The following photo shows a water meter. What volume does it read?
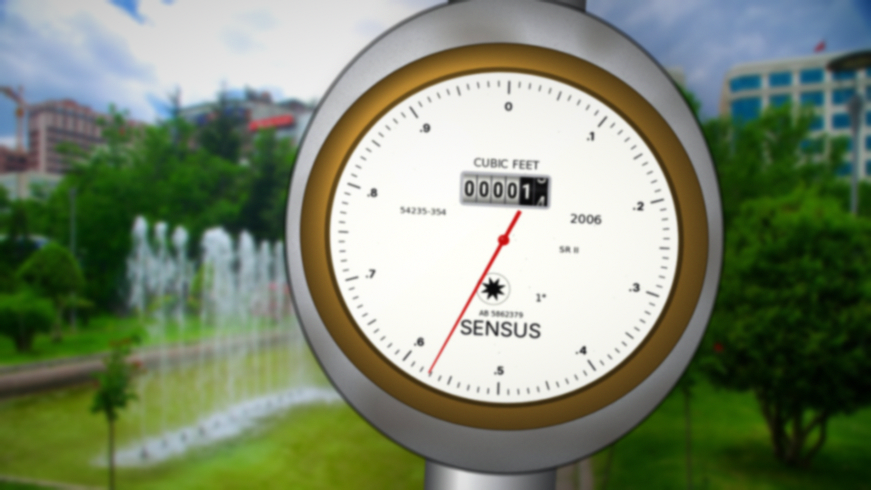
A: 13.57 ft³
